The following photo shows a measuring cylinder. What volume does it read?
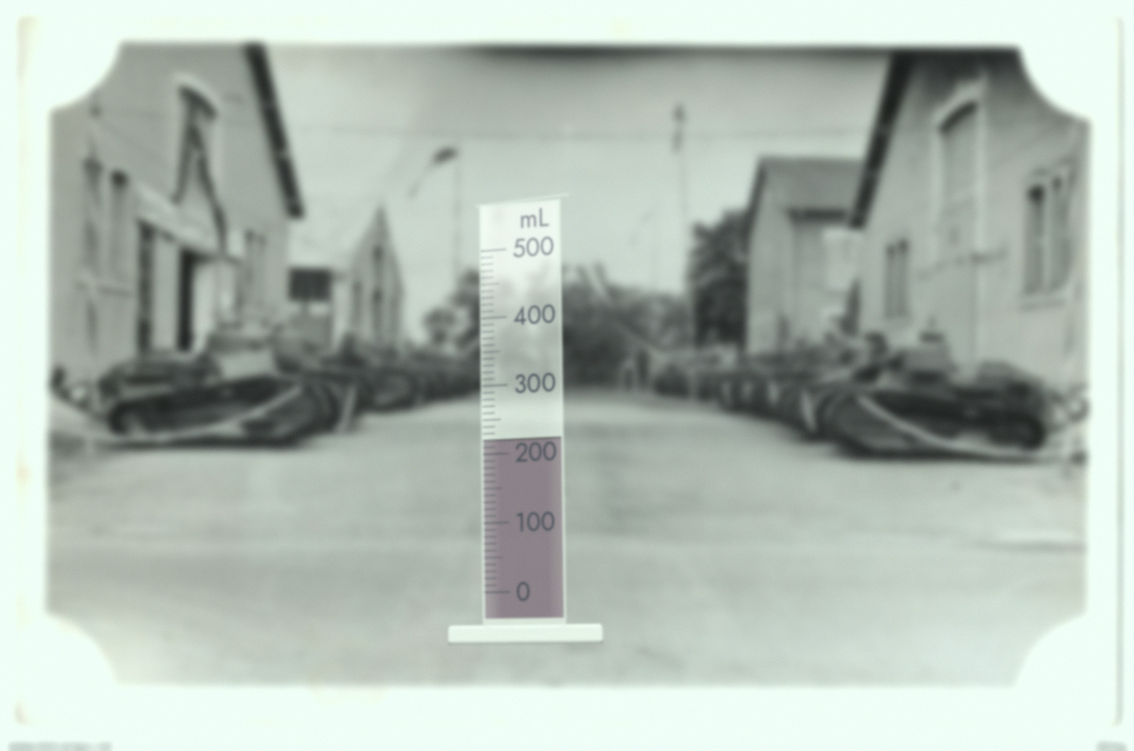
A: 220 mL
